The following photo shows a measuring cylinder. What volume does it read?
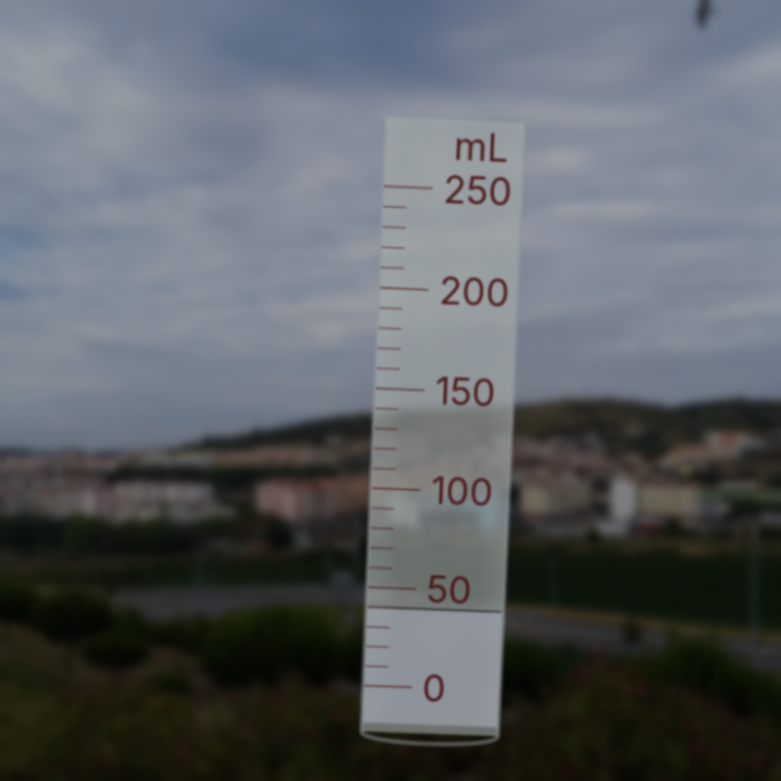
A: 40 mL
